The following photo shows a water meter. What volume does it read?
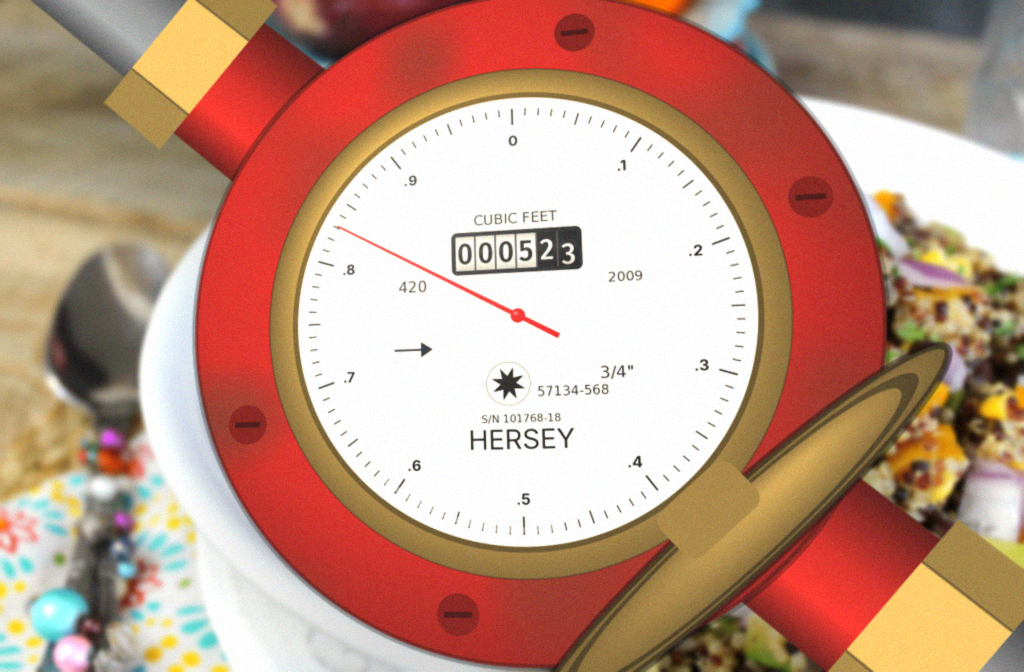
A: 522.83 ft³
